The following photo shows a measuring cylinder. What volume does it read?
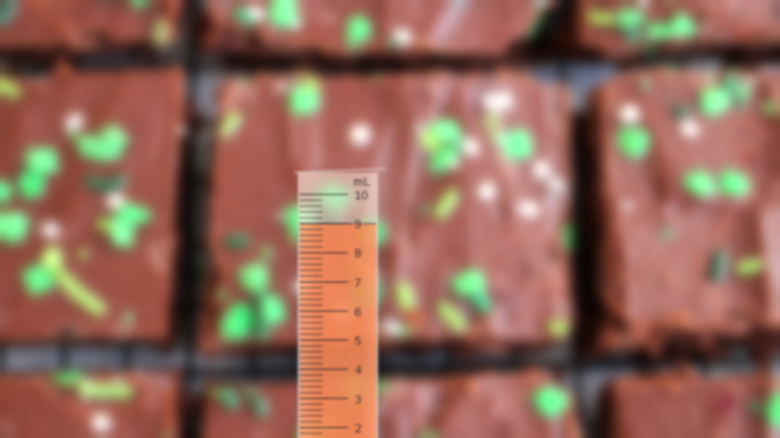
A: 9 mL
